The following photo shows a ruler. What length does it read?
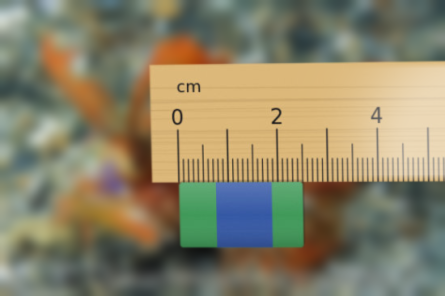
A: 2.5 cm
